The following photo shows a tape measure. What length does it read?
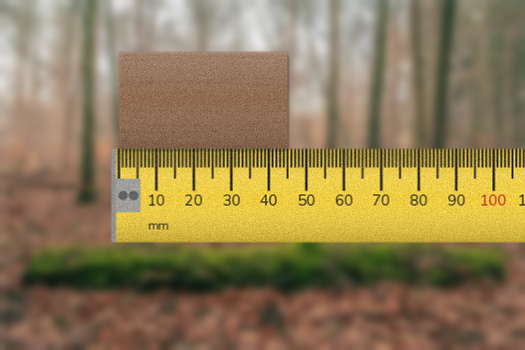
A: 45 mm
